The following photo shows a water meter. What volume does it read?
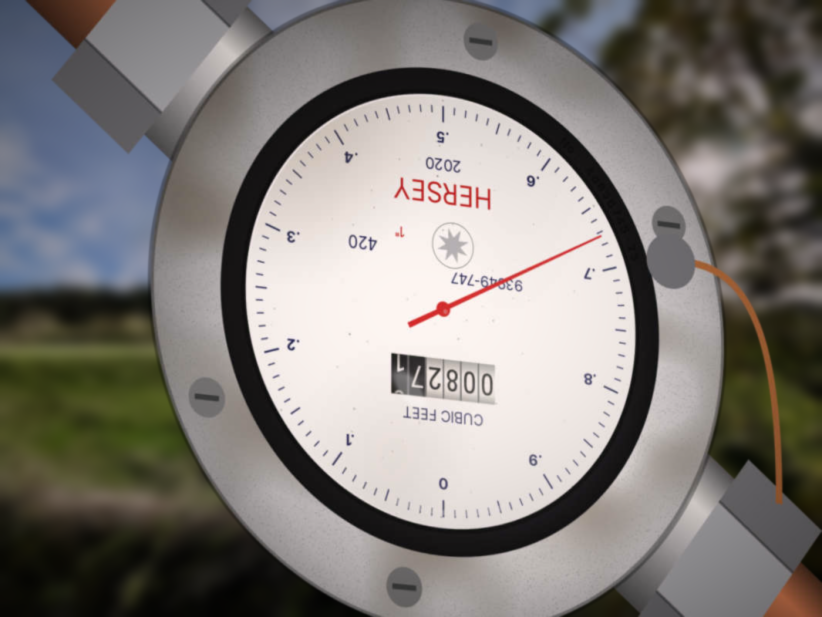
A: 8270.67 ft³
